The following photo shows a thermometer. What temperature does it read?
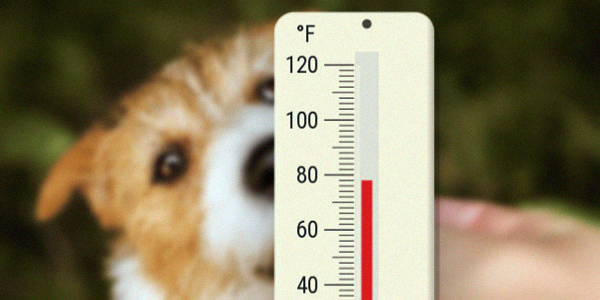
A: 78 °F
